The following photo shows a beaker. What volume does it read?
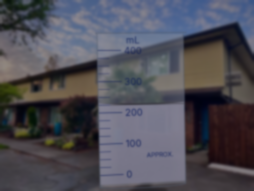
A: 225 mL
